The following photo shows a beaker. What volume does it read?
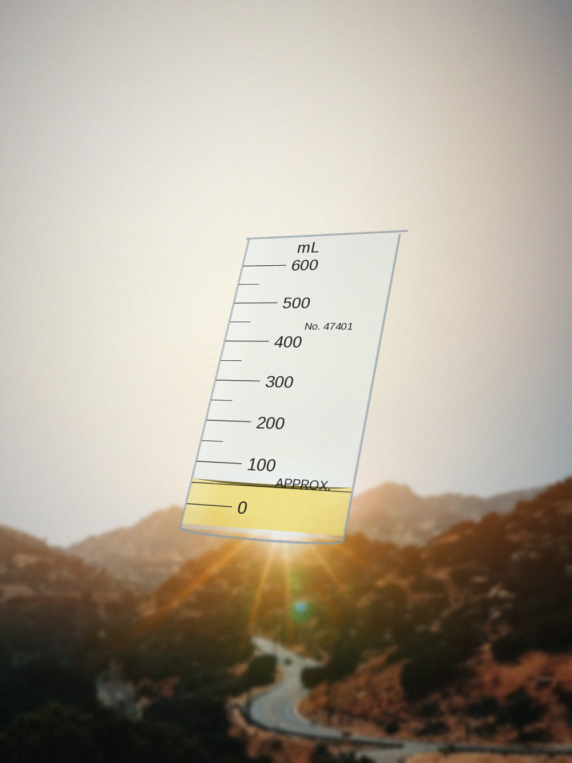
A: 50 mL
